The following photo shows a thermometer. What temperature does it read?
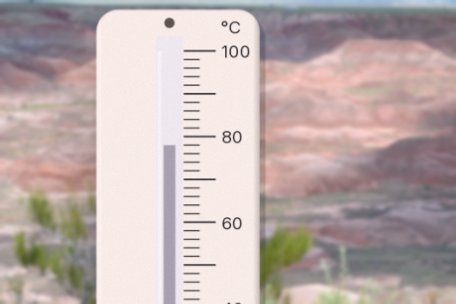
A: 78 °C
